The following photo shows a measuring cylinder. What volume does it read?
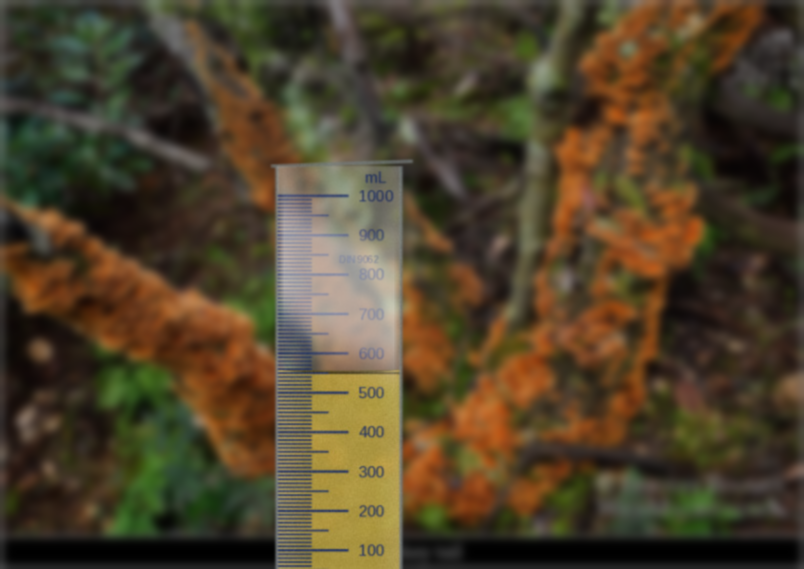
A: 550 mL
